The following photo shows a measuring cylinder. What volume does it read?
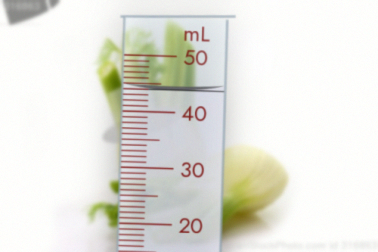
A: 44 mL
